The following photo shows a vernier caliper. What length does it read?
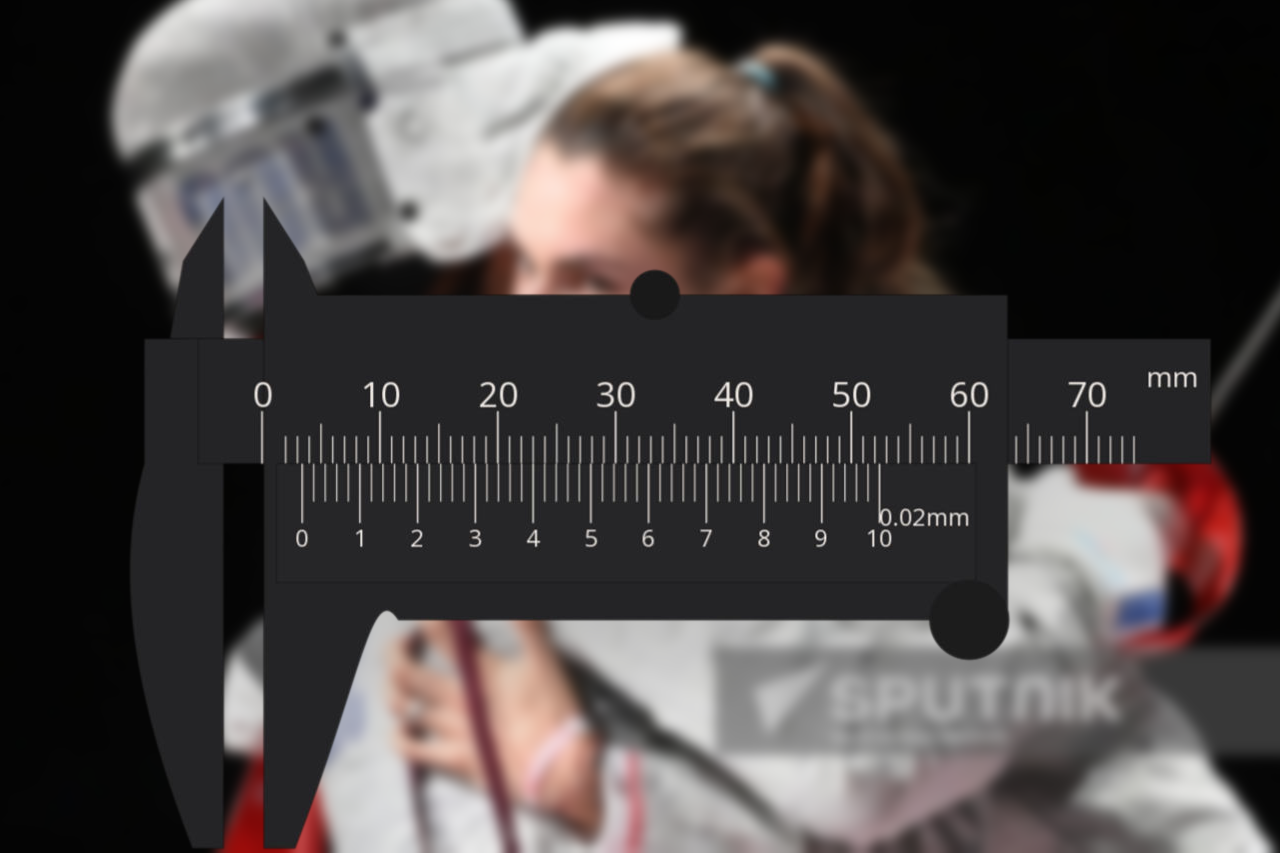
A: 3.4 mm
